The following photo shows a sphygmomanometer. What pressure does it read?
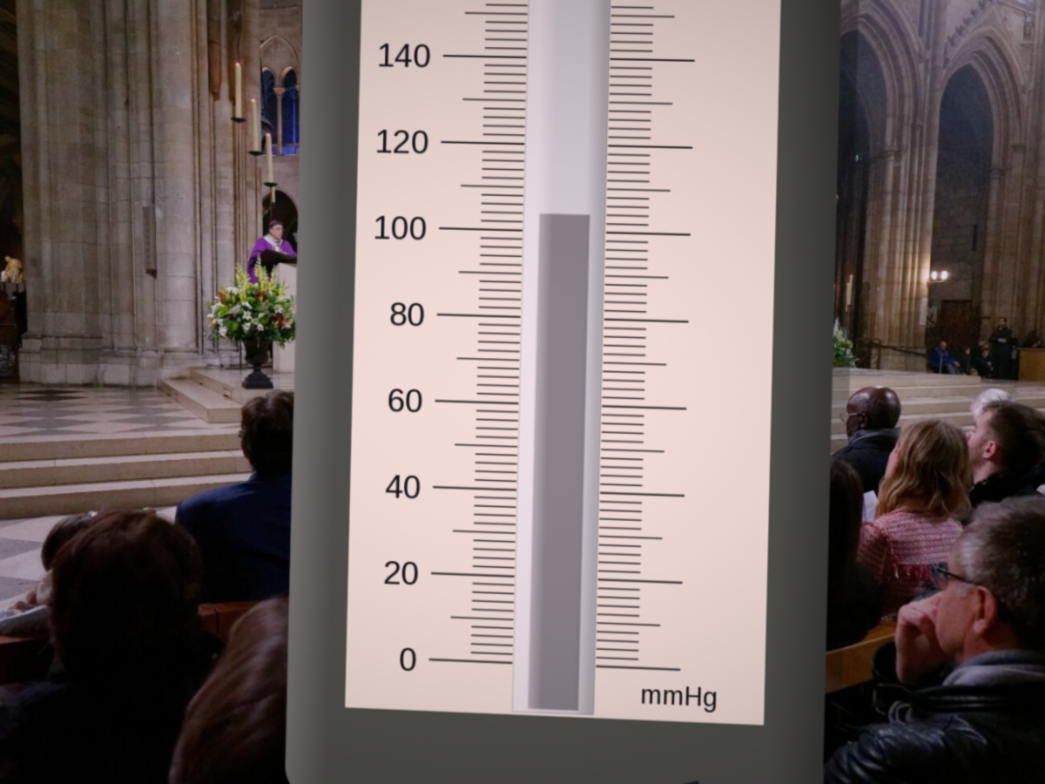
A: 104 mmHg
